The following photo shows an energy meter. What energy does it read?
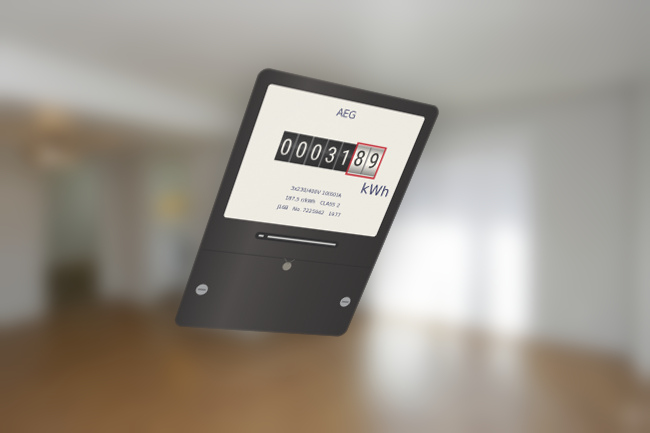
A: 31.89 kWh
